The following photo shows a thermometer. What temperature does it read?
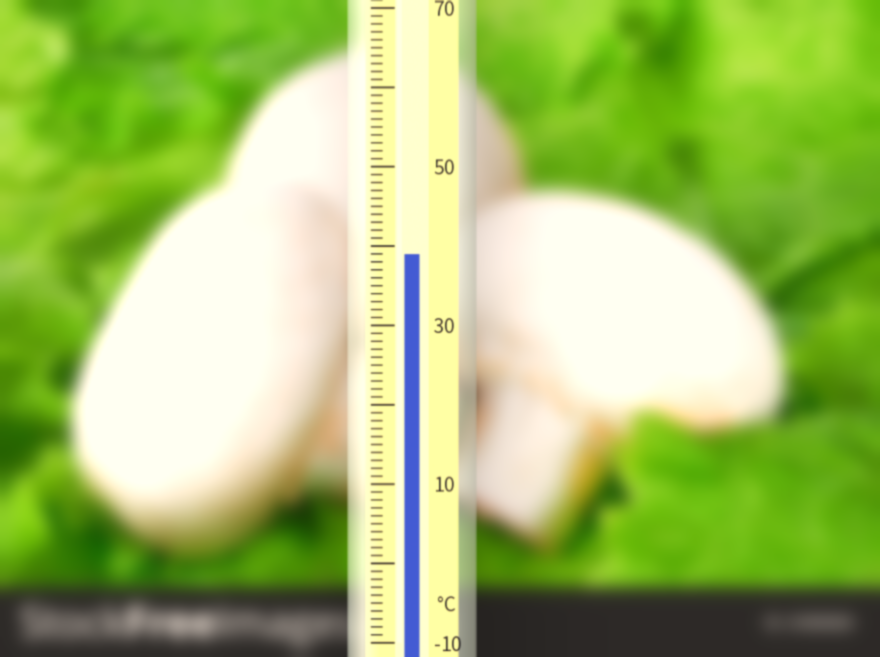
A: 39 °C
